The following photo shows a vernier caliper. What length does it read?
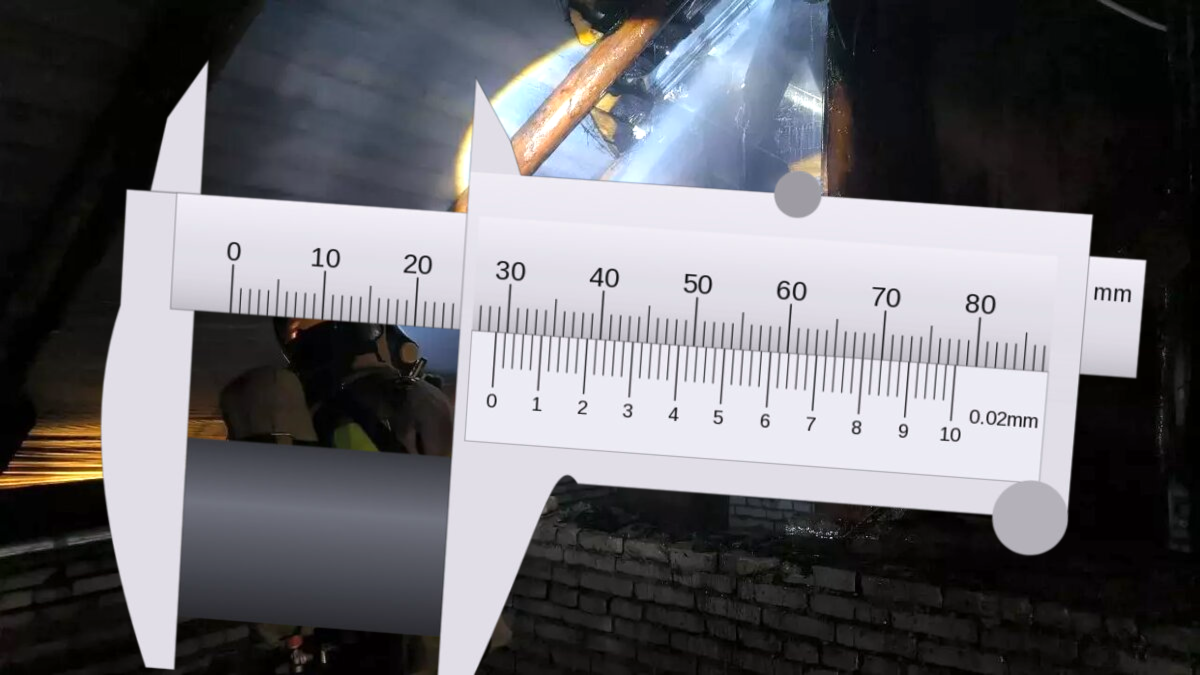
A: 28.8 mm
